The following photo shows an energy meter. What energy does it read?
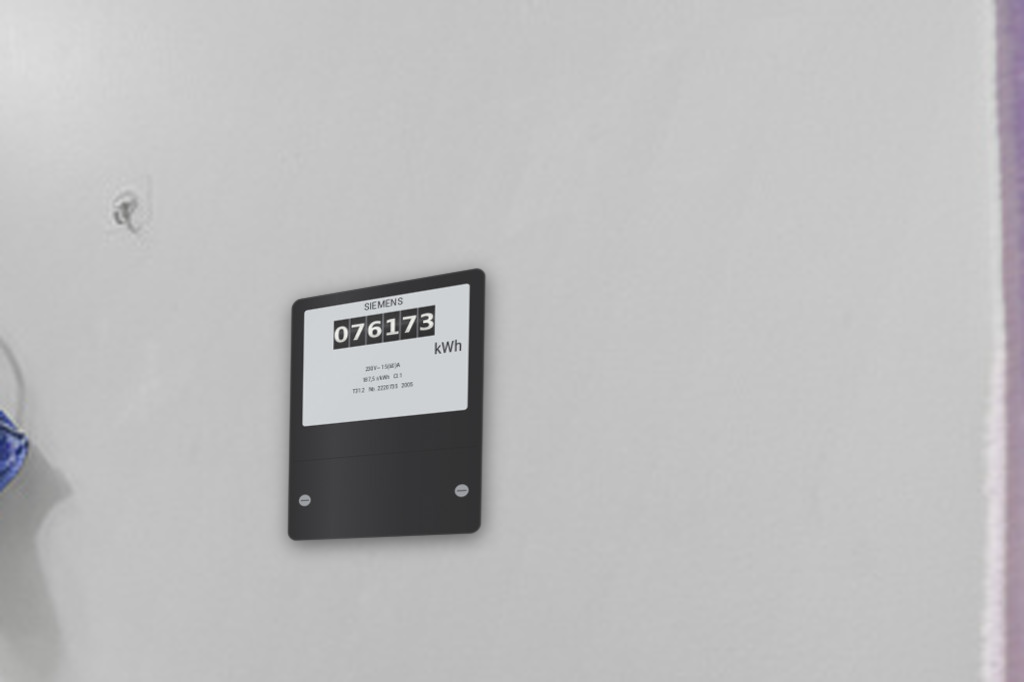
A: 76173 kWh
